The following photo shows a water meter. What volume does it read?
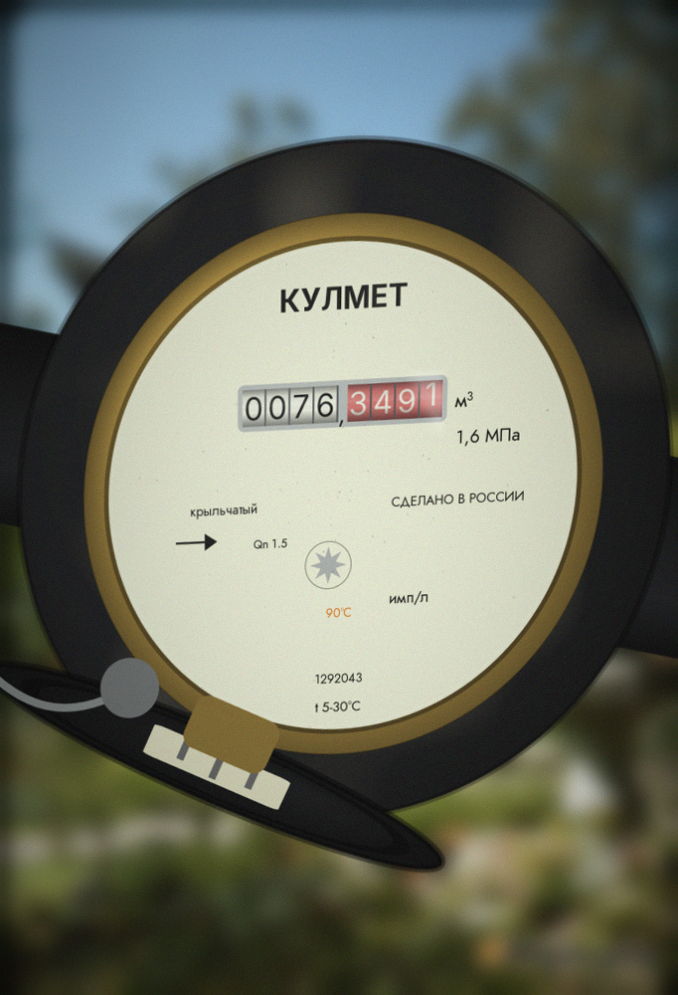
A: 76.3491 m³
